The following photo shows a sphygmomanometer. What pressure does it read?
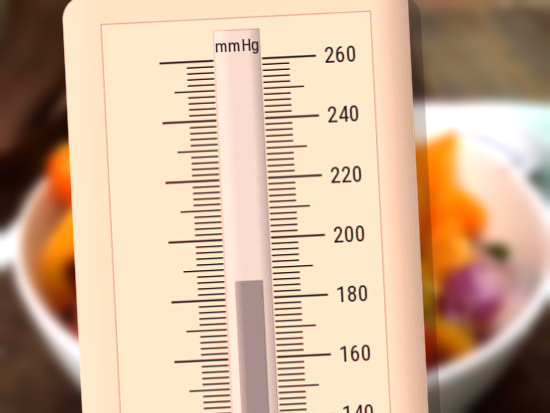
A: 186 mmHg
